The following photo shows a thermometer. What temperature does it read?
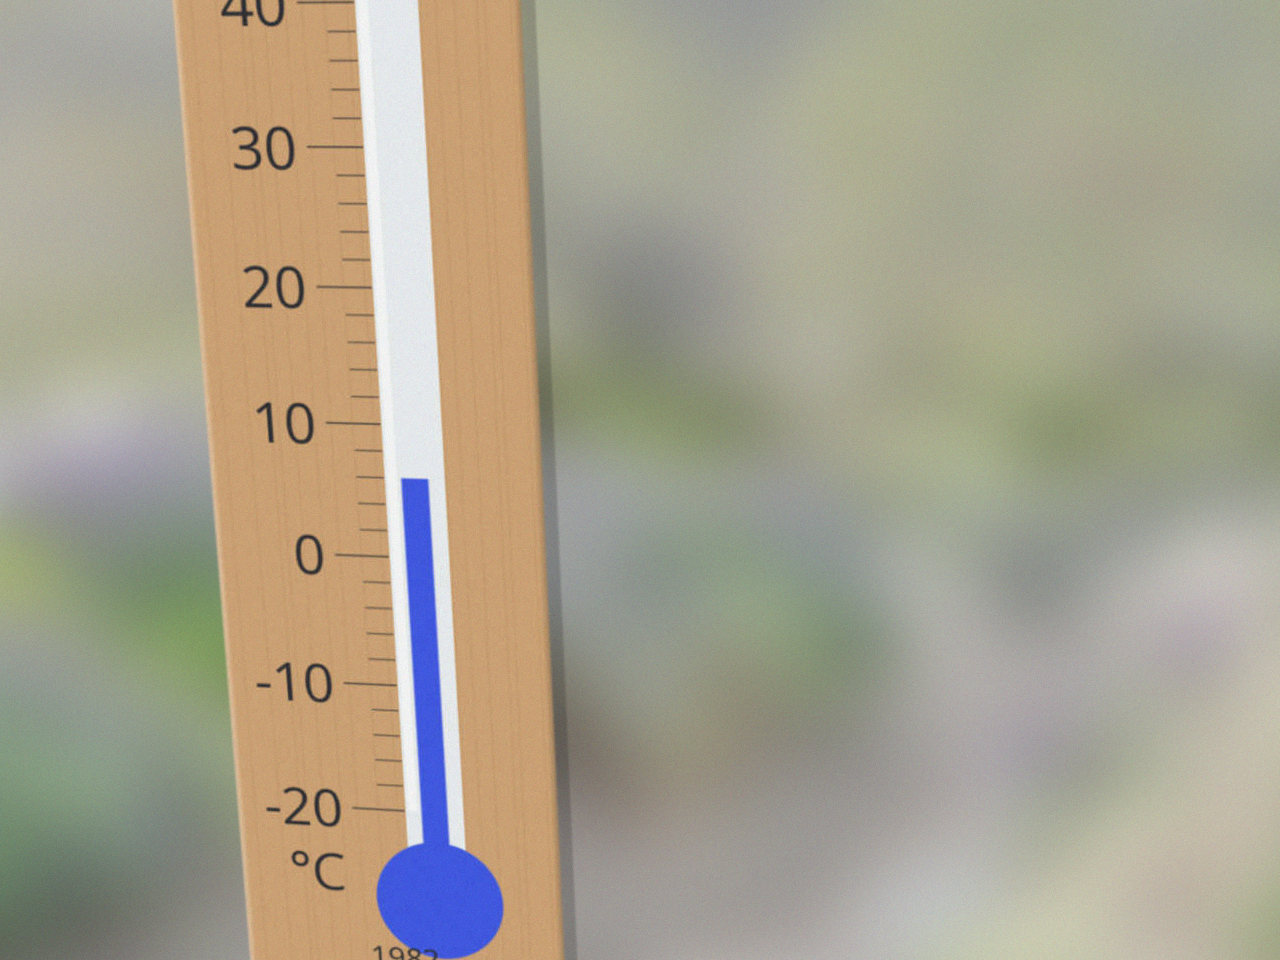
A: 6 °C
